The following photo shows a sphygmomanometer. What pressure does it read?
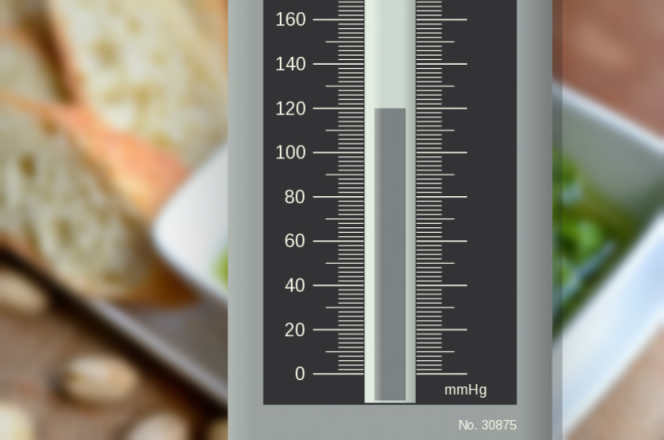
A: 120 mmHg
